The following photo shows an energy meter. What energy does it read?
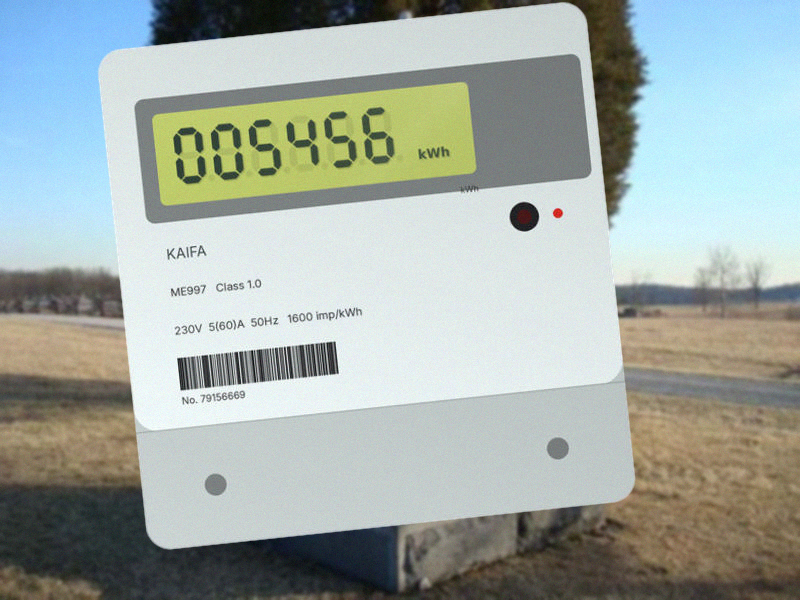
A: 5456 kWh
